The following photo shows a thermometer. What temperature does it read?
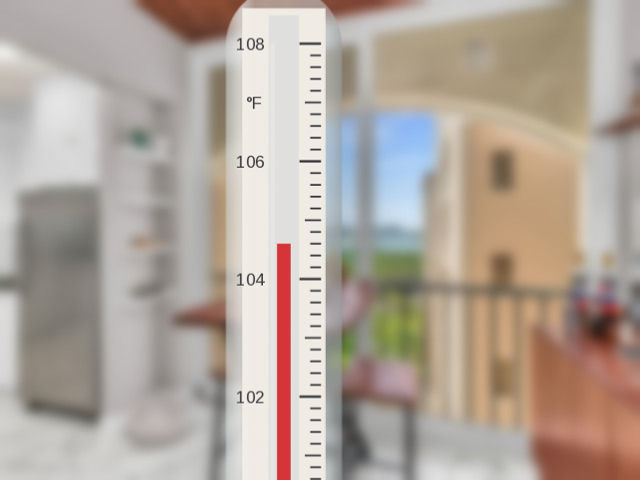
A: 104.6 °F
